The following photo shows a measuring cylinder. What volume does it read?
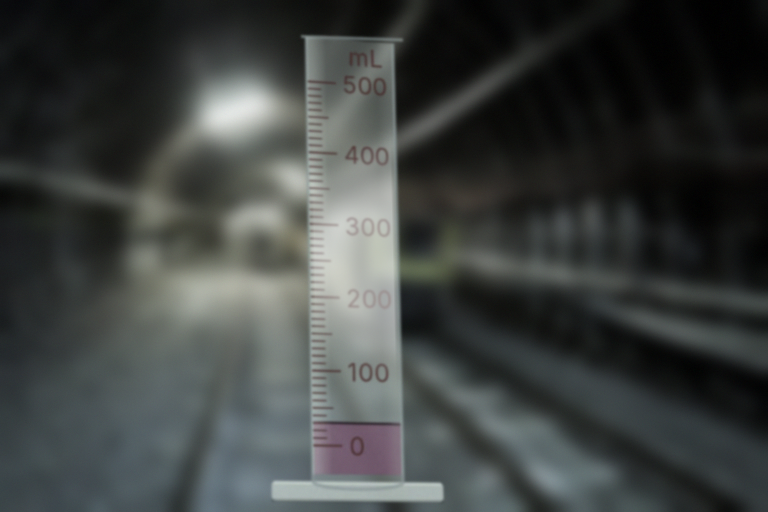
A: 30 mL
